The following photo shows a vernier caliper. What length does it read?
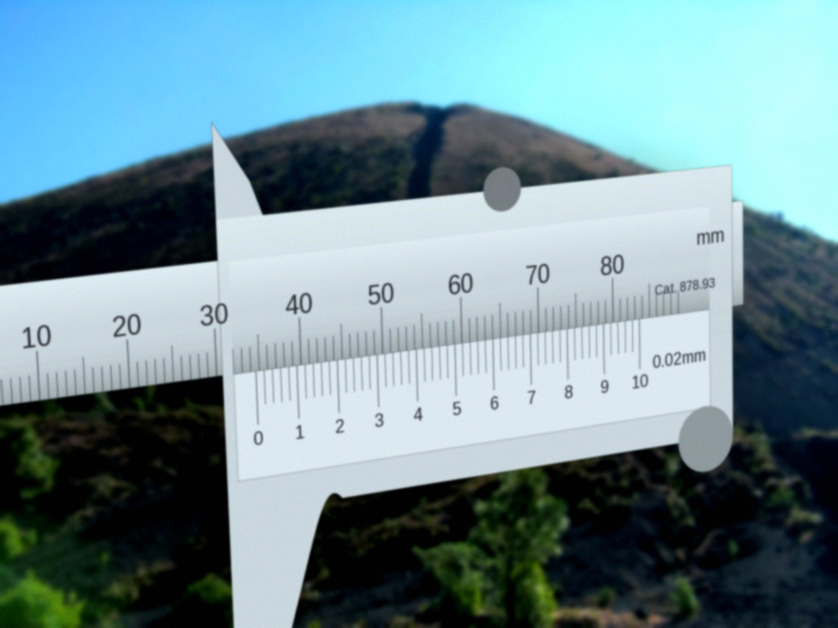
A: 34.6 mm
